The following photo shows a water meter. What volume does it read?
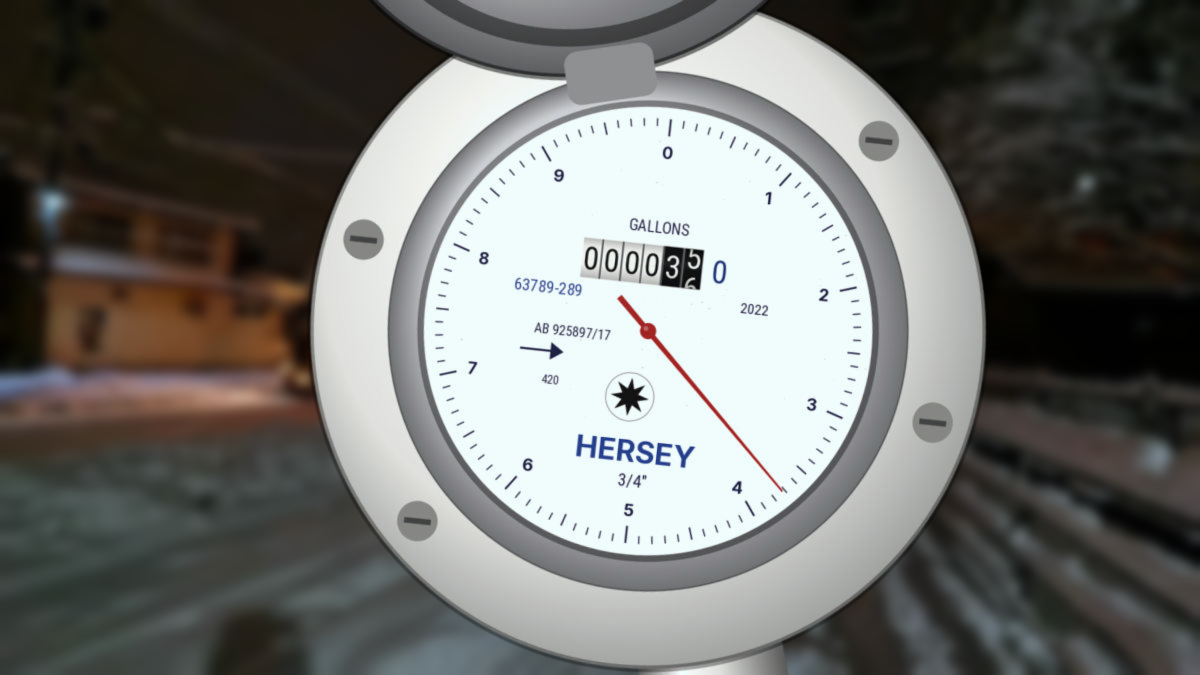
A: 353.7 gal
